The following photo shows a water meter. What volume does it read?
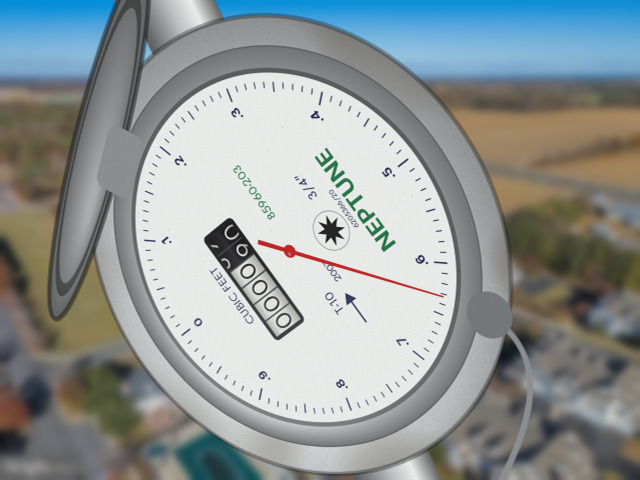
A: 89.63 ft³
